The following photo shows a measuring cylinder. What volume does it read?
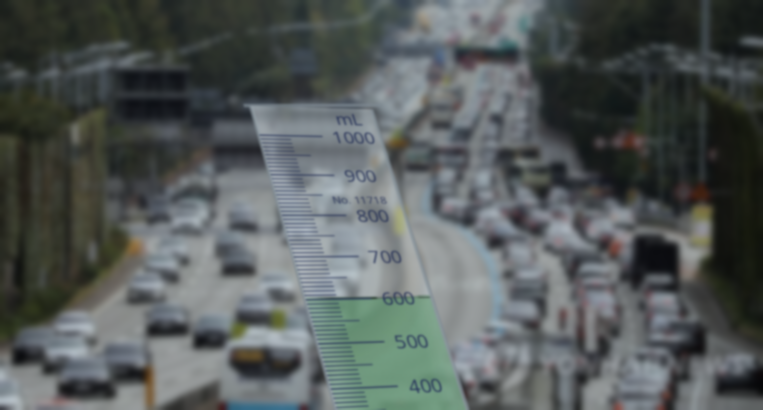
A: 600 mL
